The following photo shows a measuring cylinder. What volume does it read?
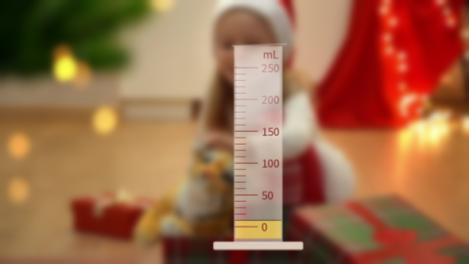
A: 10 mL
